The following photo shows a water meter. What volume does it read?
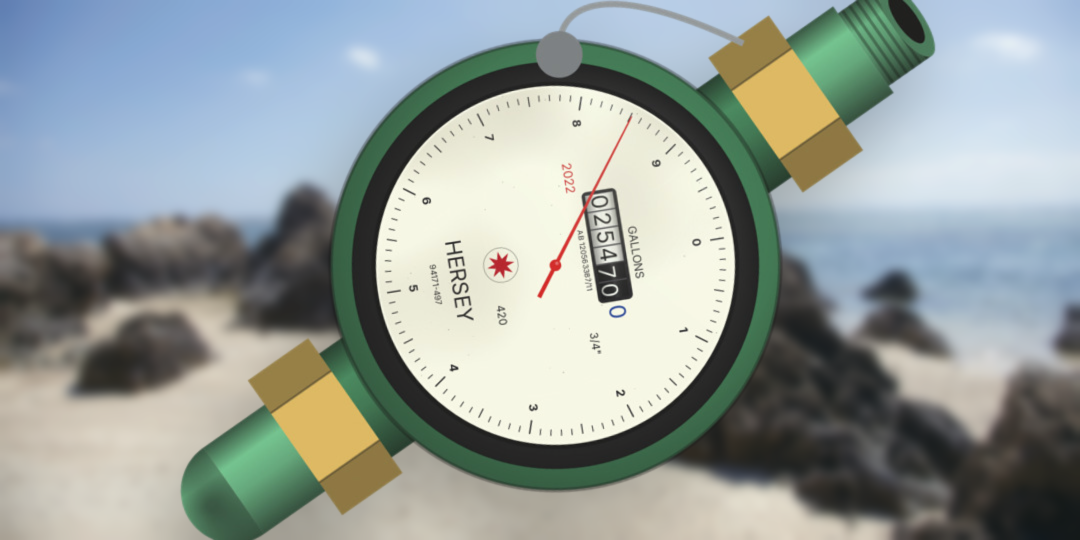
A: 254698.5 gal
